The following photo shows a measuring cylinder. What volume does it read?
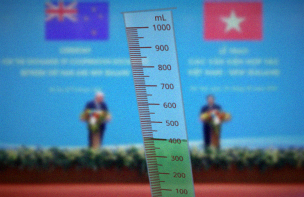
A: 400 mL
